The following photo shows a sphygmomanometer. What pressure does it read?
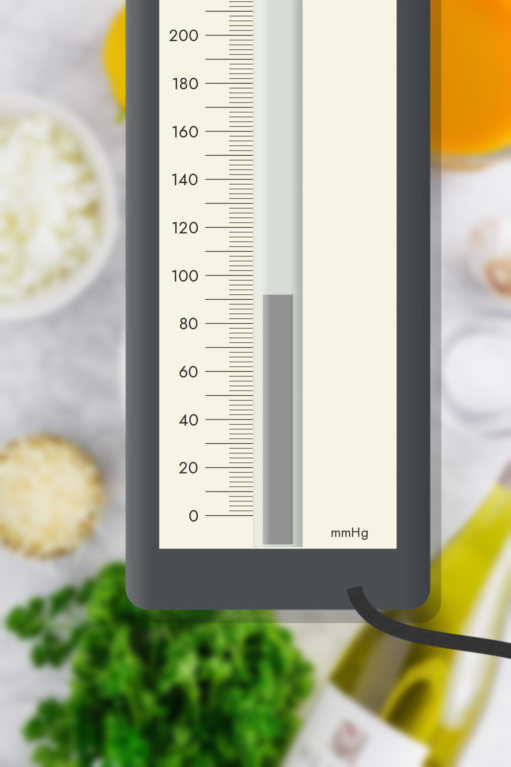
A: 92 mmHg
